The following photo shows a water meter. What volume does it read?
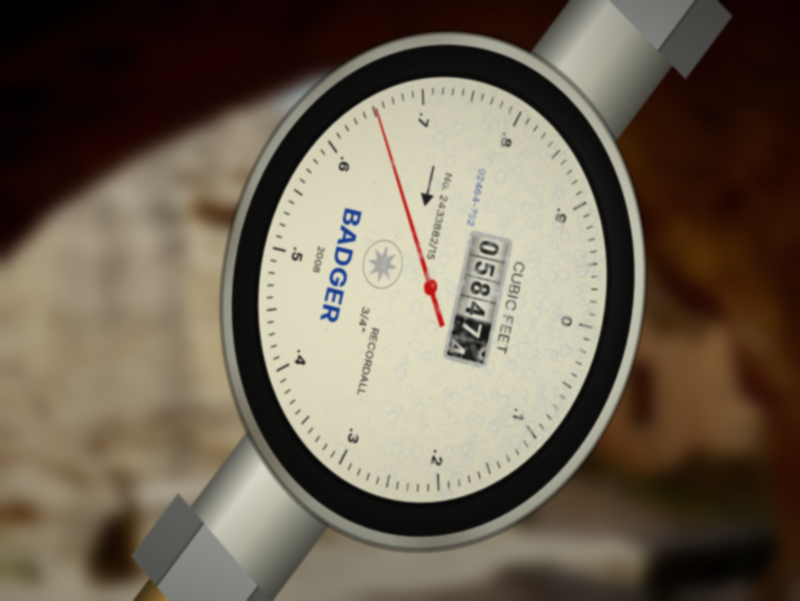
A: 58473.65 ft³
